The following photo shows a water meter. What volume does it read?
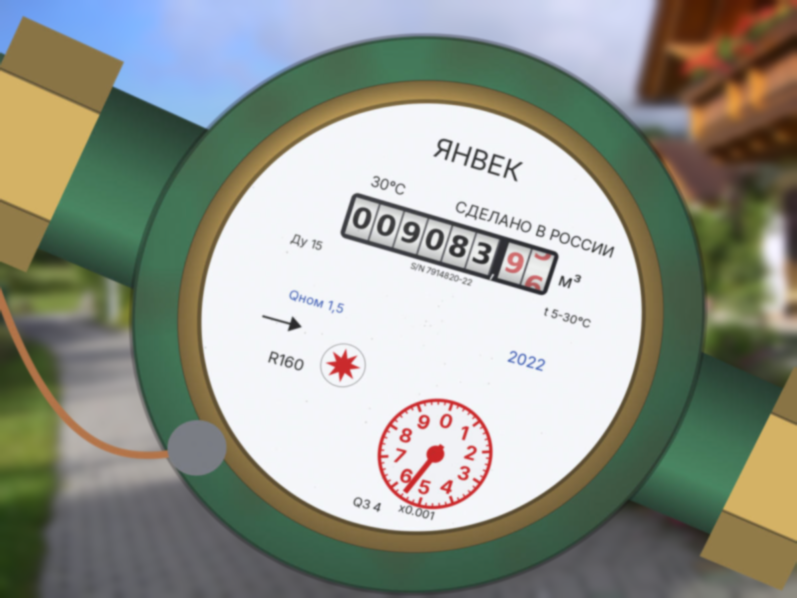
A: 9083.955 m³
